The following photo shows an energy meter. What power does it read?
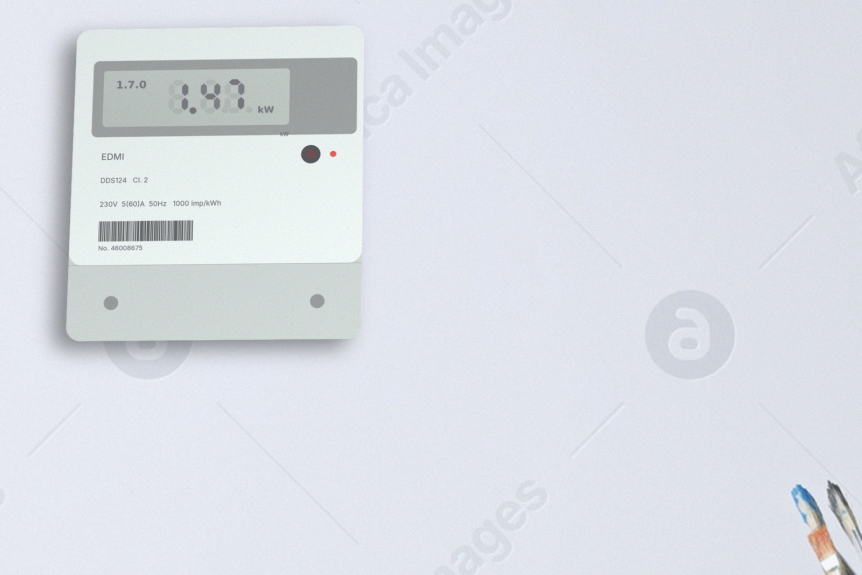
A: 1.47 kW
